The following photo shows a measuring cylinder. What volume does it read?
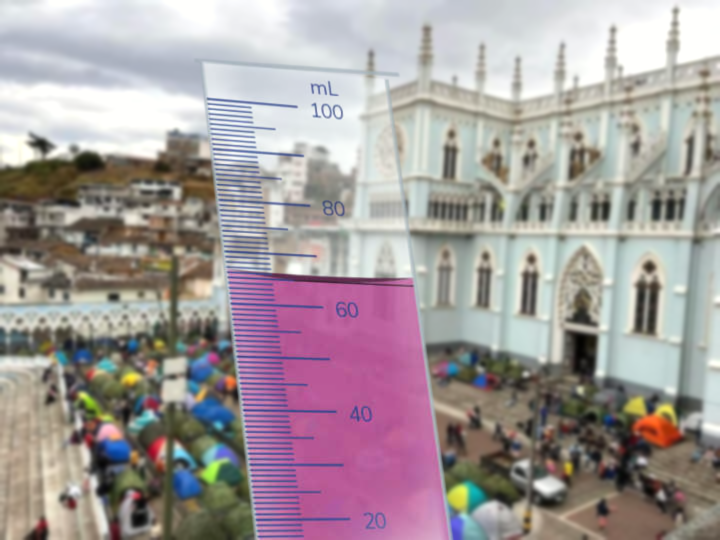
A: 65 mL
